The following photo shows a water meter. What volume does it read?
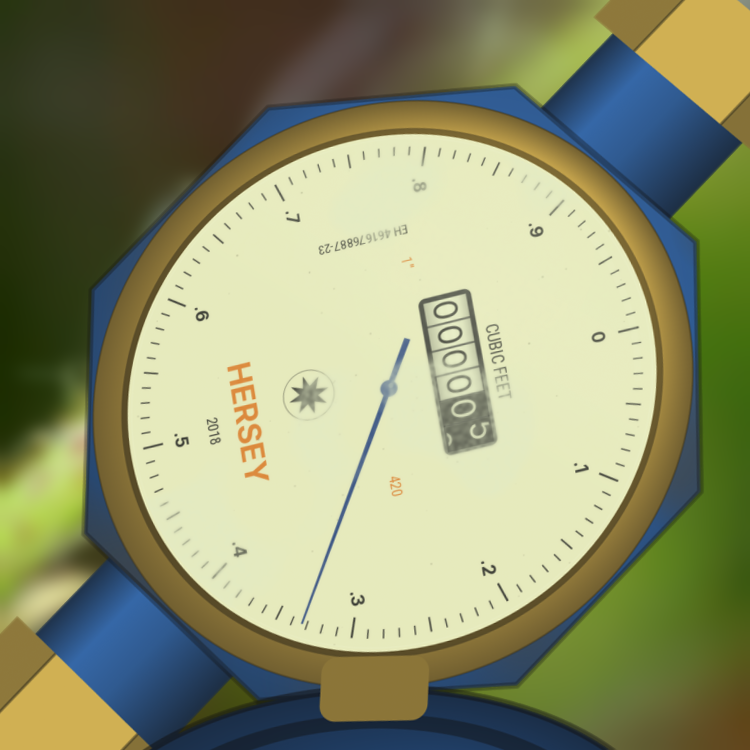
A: 5.33 ft³
